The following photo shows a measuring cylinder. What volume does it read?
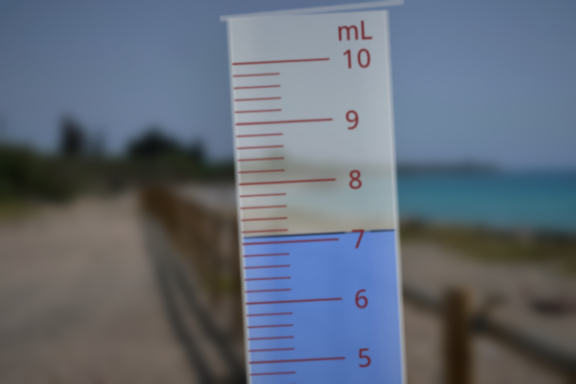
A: 7.1 mL
